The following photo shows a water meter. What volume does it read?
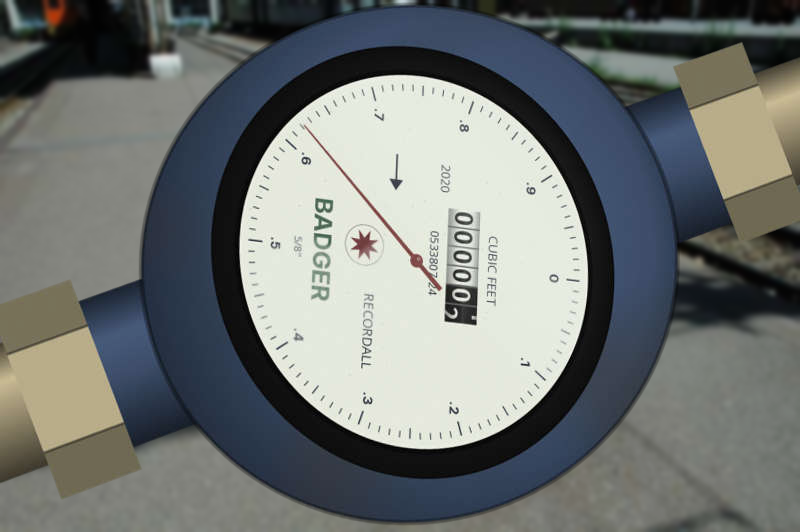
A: 1.62 ft³
